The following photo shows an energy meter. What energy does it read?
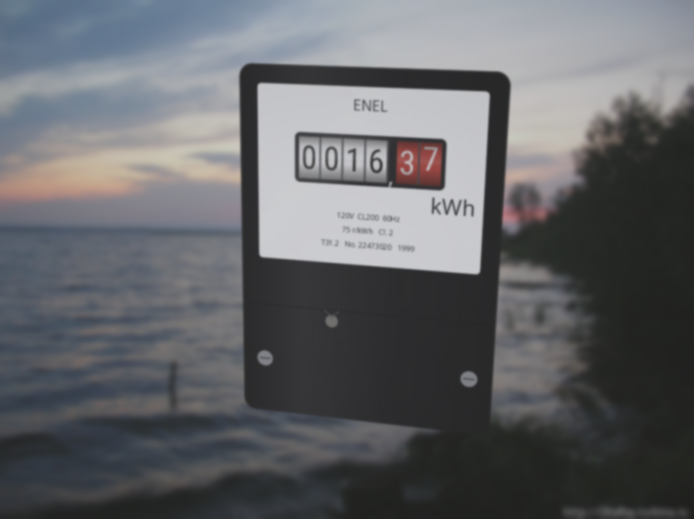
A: 16.37 kWh
